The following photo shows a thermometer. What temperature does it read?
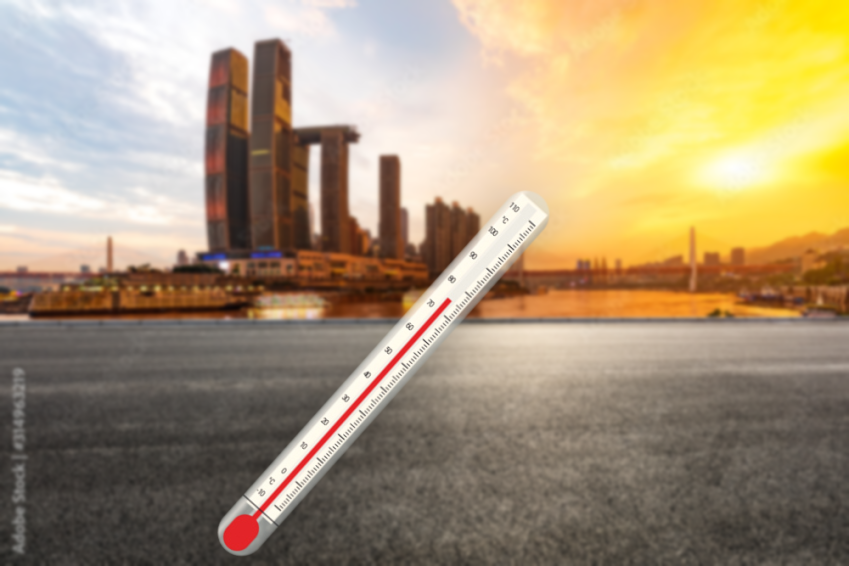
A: 75 °C
